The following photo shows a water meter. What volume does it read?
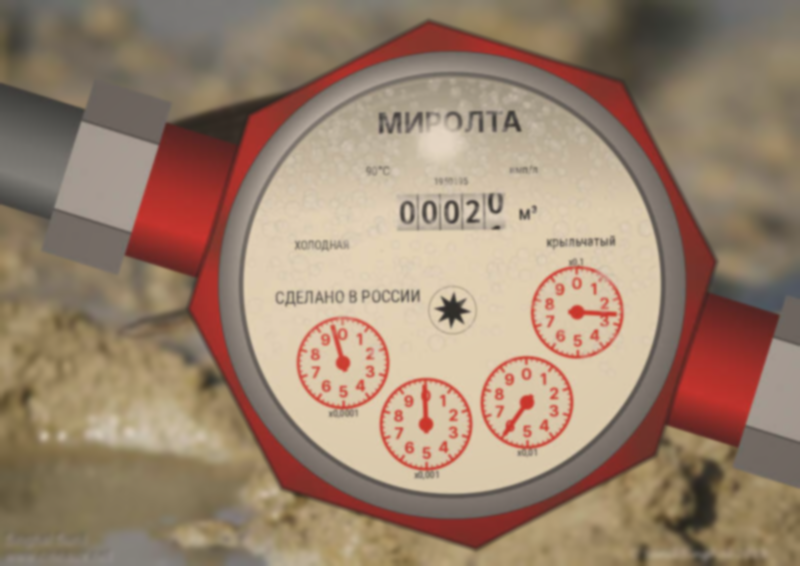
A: 20.2599 m³
